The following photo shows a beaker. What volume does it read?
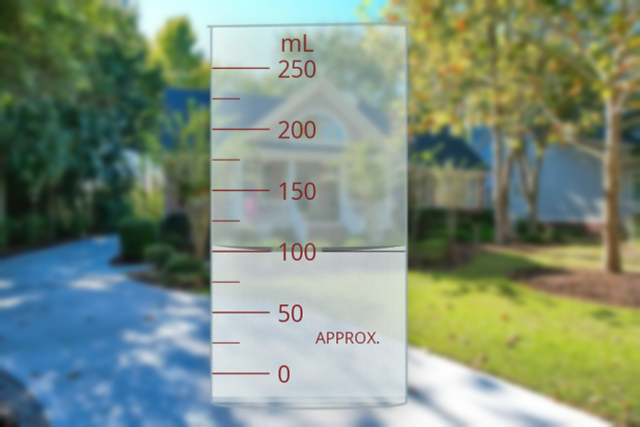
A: 100 mL
